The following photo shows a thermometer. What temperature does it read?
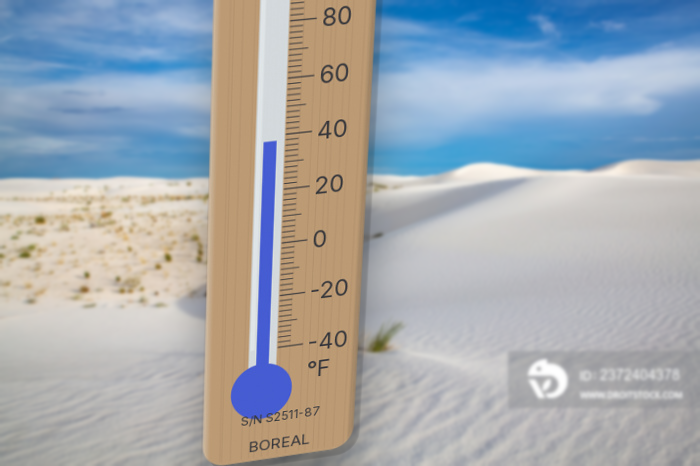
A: 38 °F
